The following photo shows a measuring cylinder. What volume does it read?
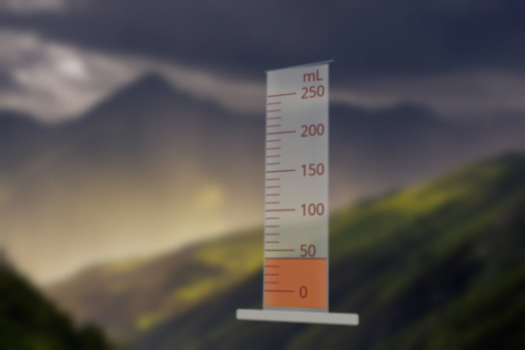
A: 40 mL
